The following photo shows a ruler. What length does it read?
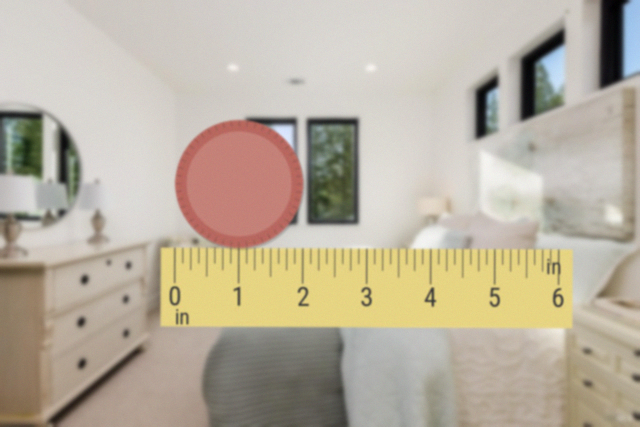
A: 2 in
